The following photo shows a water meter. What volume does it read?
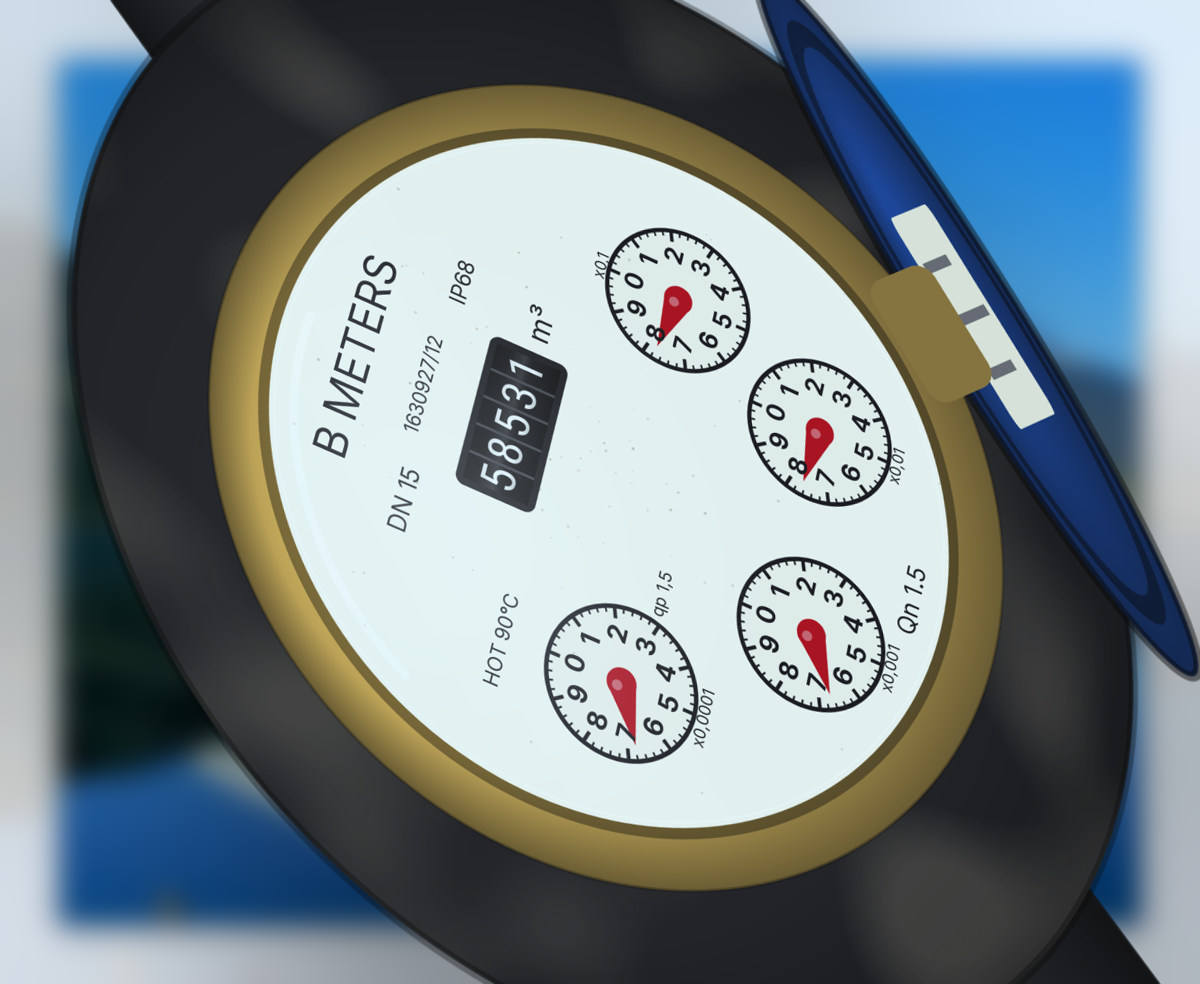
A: 58531.7766 m³
